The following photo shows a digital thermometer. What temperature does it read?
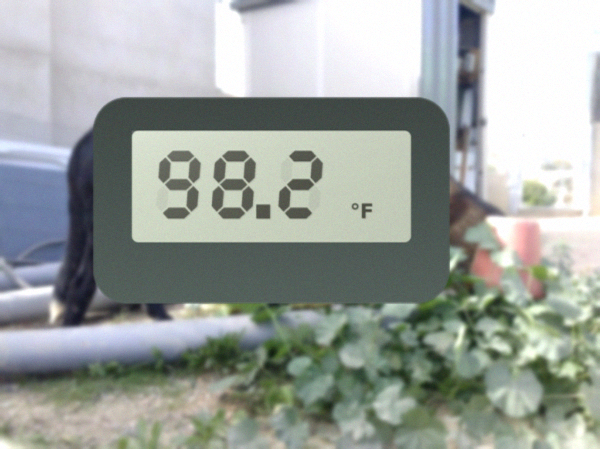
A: 98.2 °F
